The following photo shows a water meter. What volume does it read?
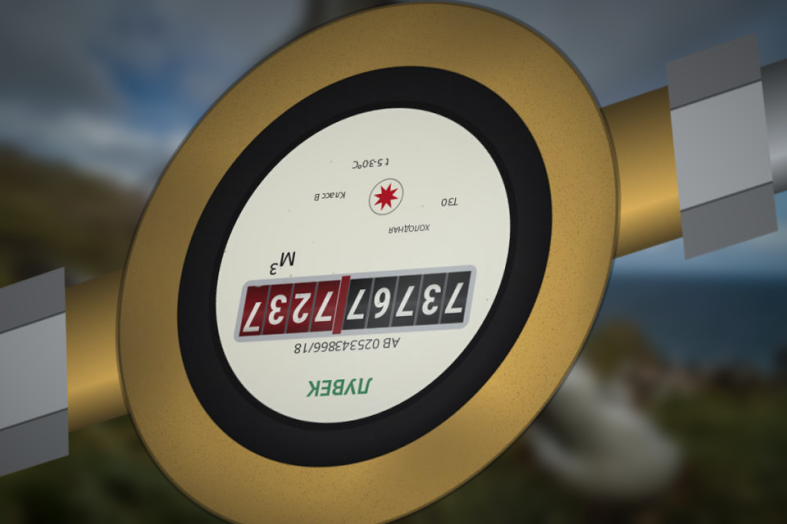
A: 73767.7237 m³
